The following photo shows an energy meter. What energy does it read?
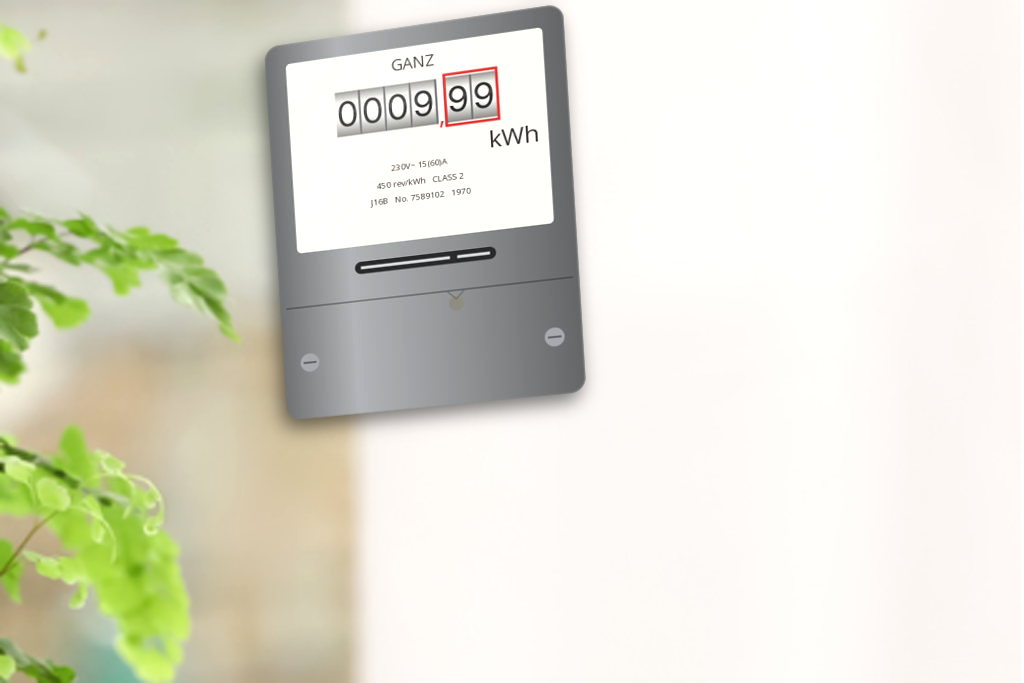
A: 9.99 kWh
